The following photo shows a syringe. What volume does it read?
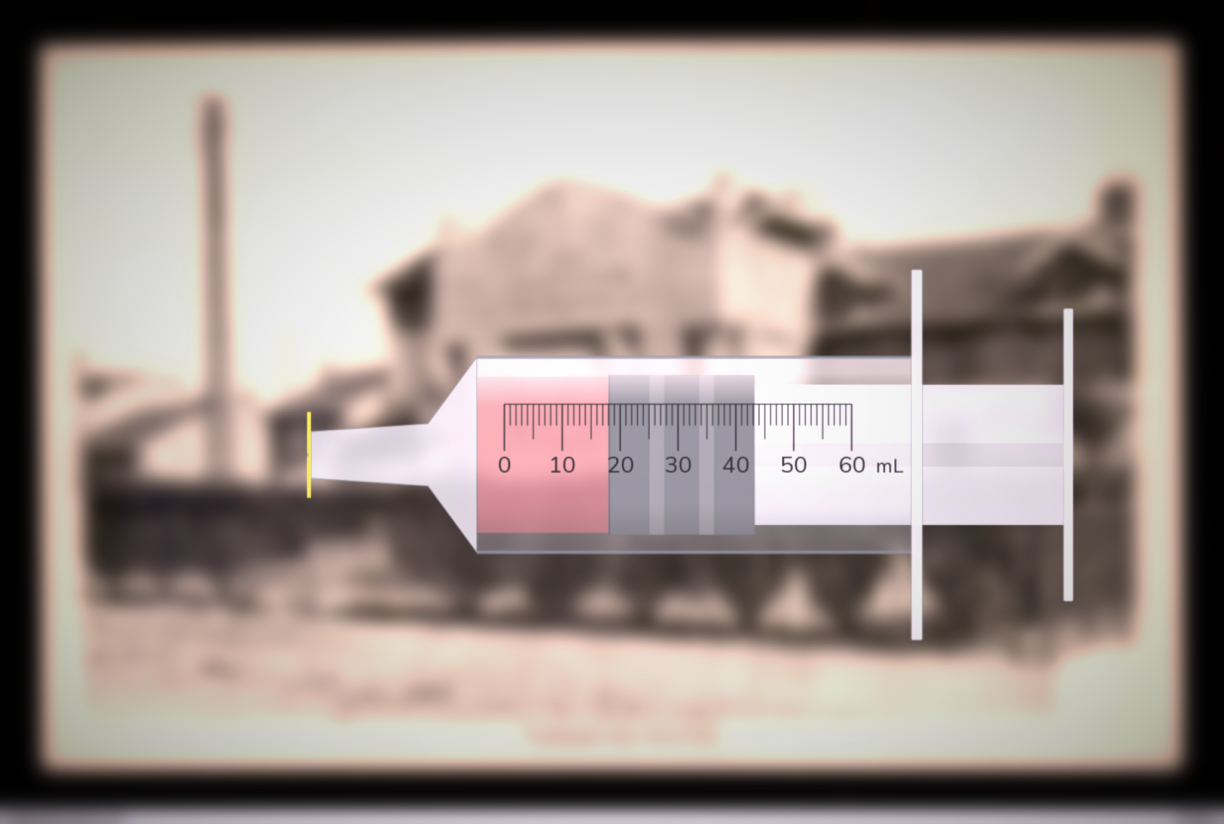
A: 18 mL
